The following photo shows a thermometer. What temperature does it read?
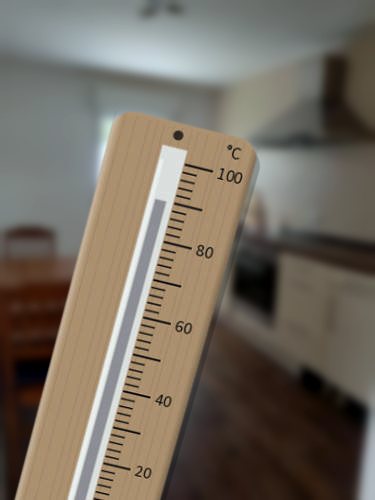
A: 90 °C
